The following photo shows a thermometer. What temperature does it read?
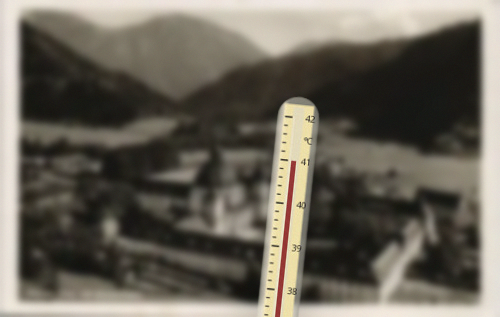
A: 41 °C
